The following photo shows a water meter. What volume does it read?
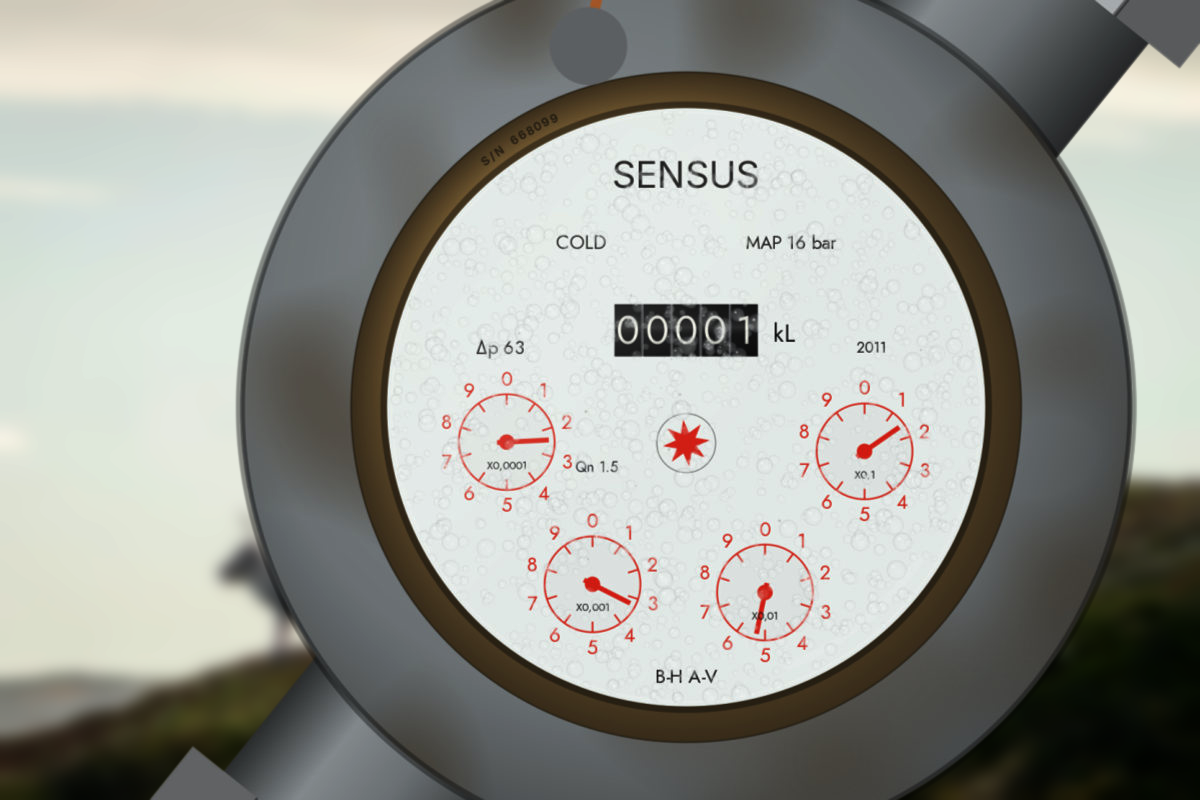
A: 1.1532 kL
